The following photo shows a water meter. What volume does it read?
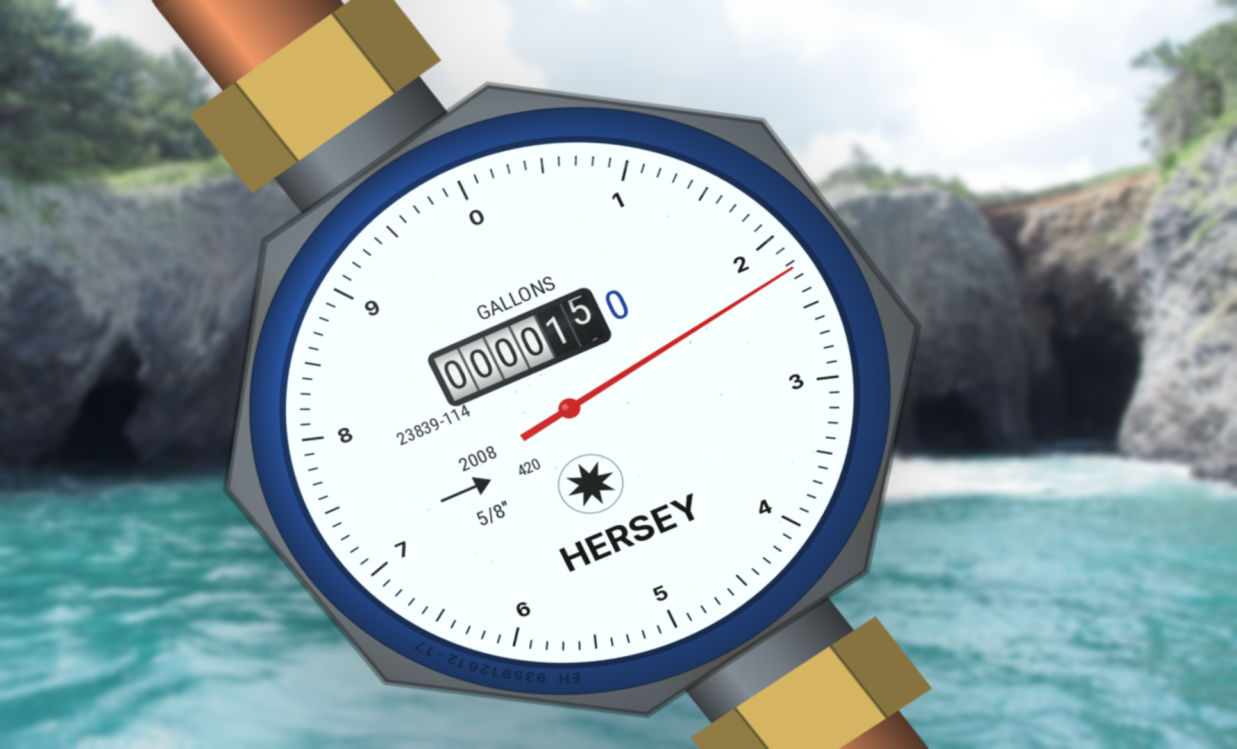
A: 152.2 gal
